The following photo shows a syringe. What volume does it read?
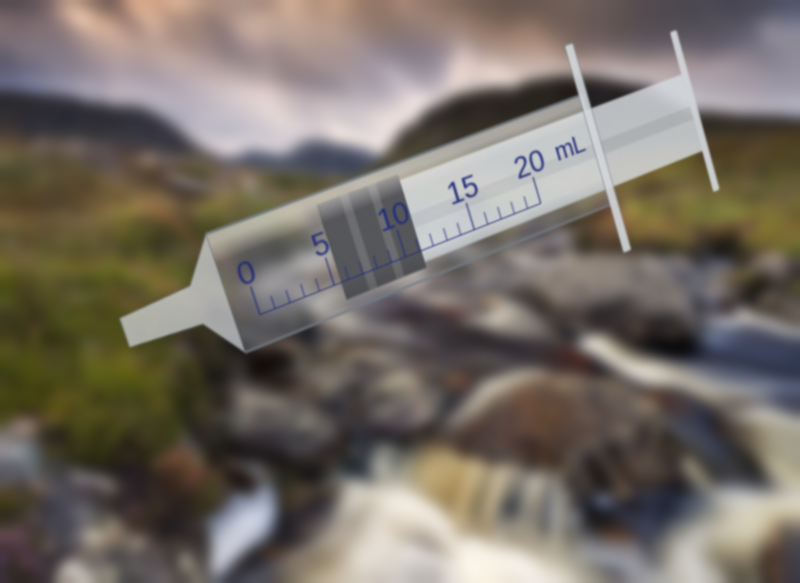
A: 5.5 mL
